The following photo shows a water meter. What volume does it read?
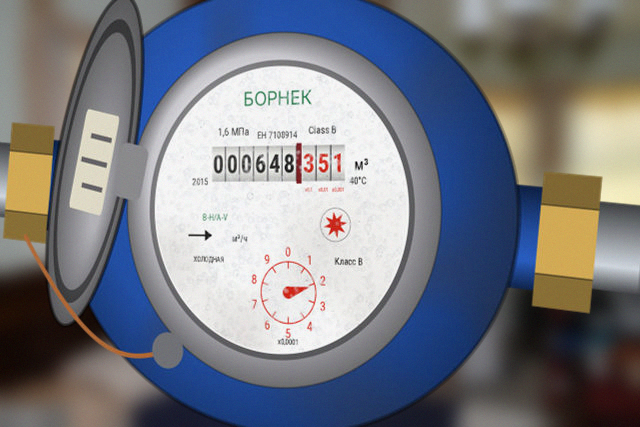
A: 648.3512 m³
